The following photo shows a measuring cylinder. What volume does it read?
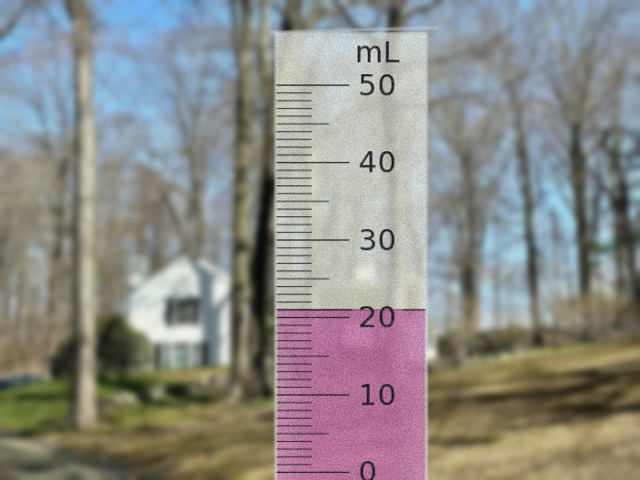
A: 21 mL
